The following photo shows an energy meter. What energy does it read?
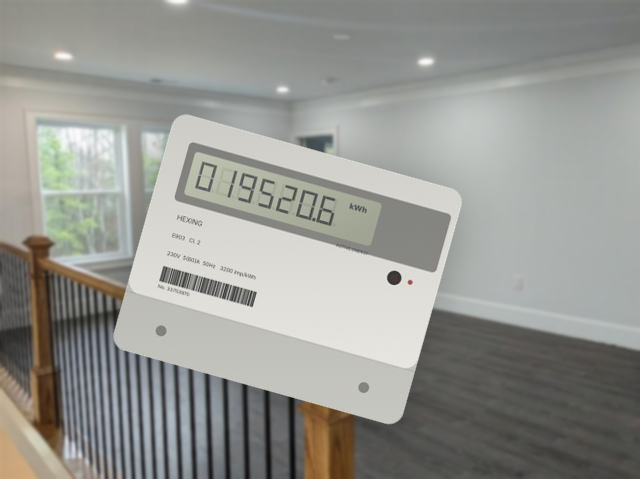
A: 19520.6 kWh
